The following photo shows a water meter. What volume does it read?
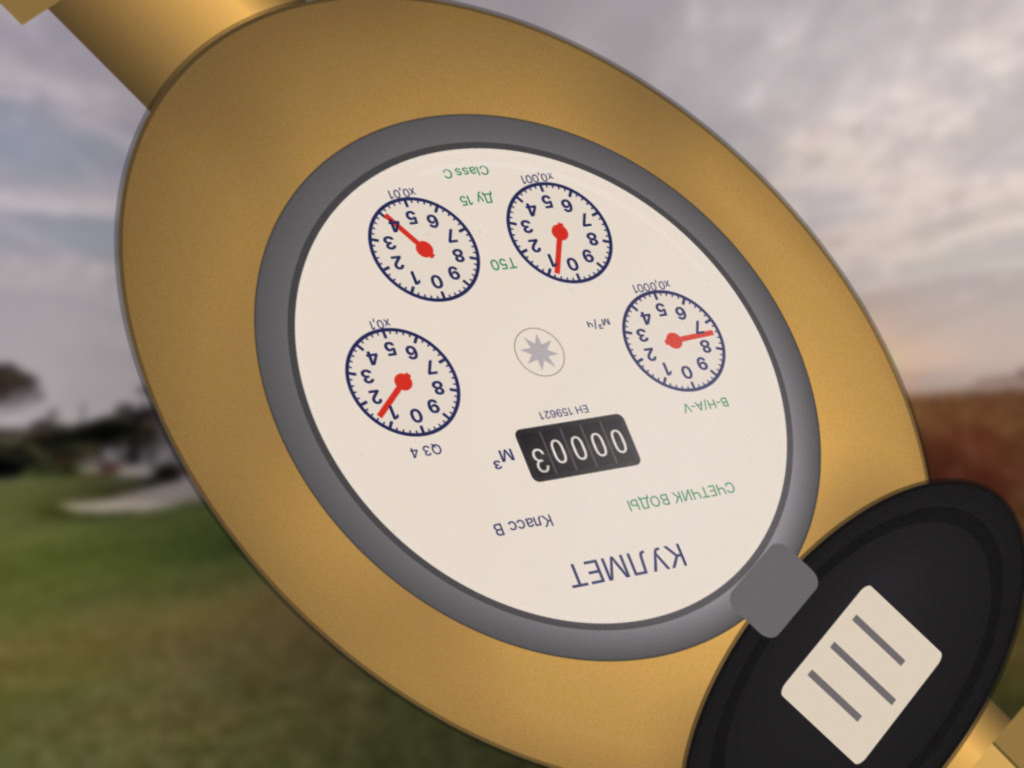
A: 3.1407 m³
